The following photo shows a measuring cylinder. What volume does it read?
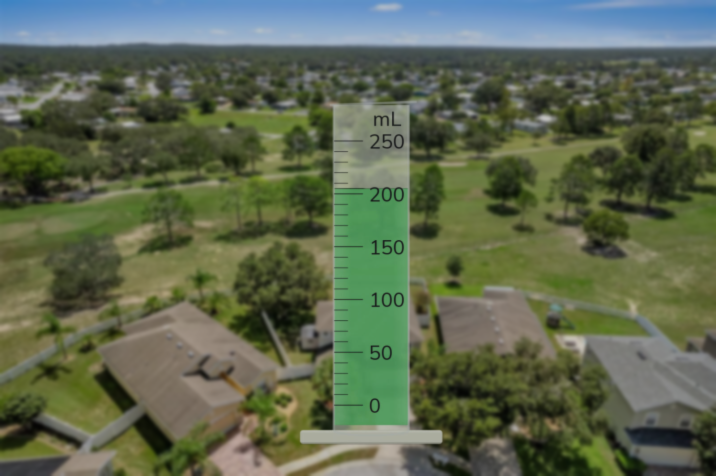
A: 205 mL
